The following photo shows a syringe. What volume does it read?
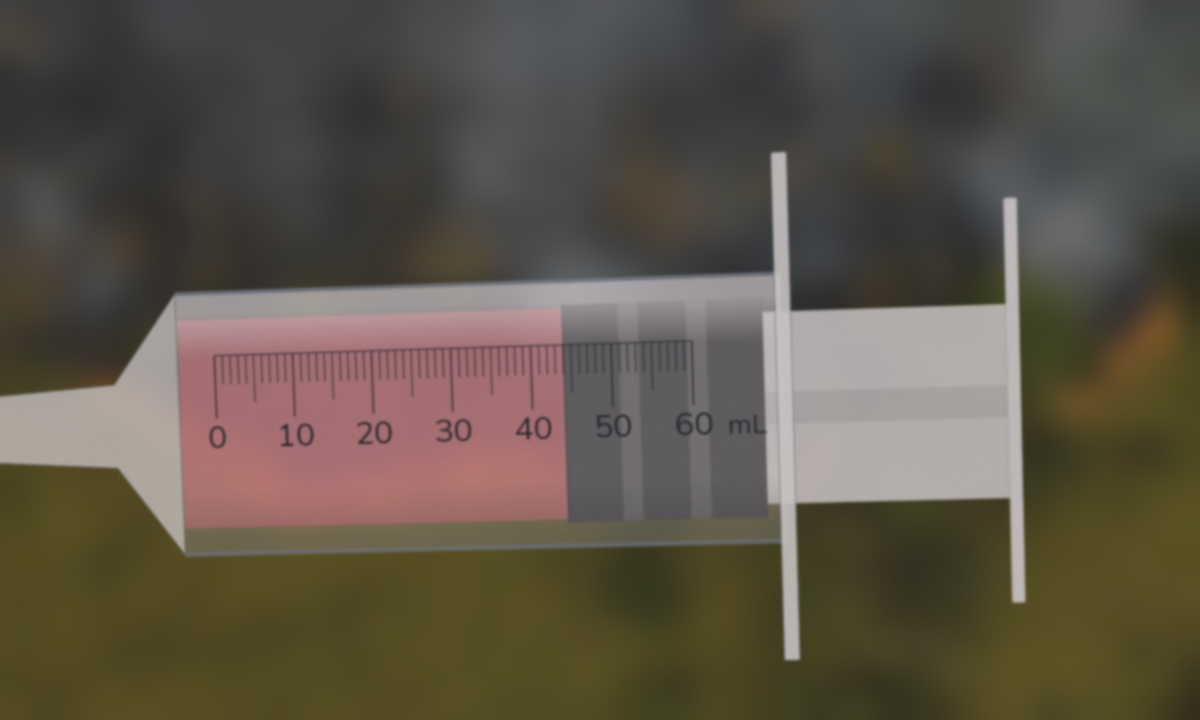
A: 44 mL
